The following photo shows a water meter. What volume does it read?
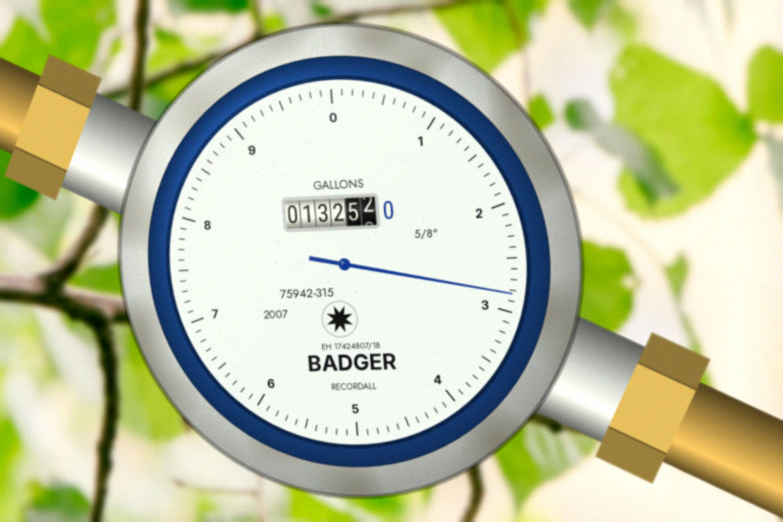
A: 132522.8 gal
